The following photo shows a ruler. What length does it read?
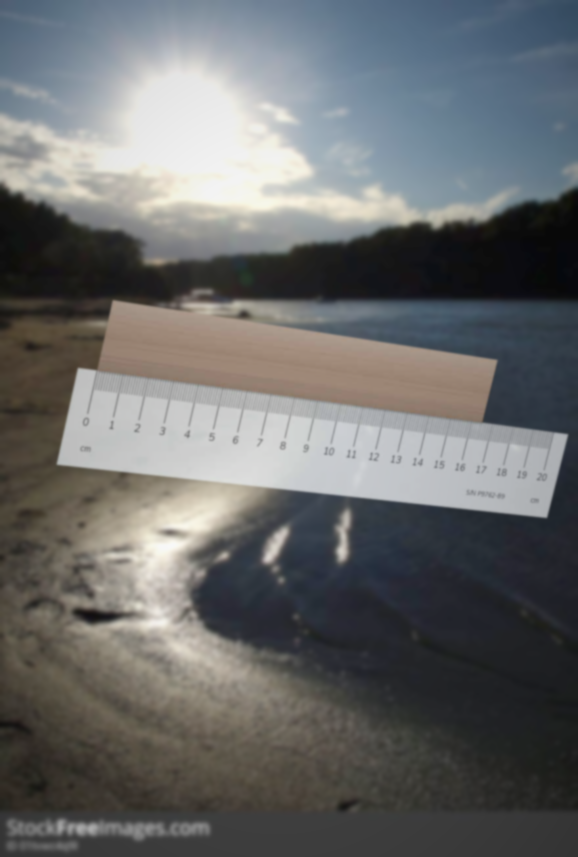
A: 16.5 cm
